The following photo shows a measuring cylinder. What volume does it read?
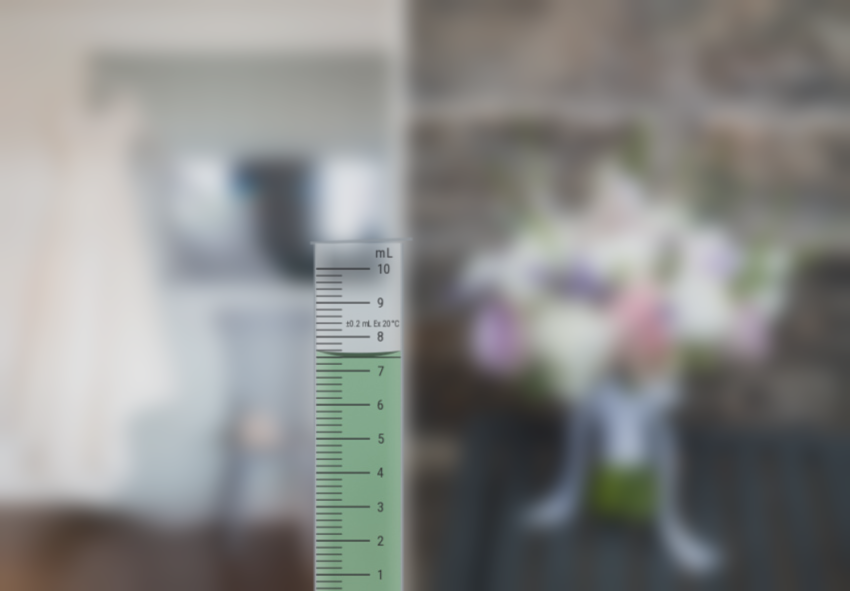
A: 7.4 mL
